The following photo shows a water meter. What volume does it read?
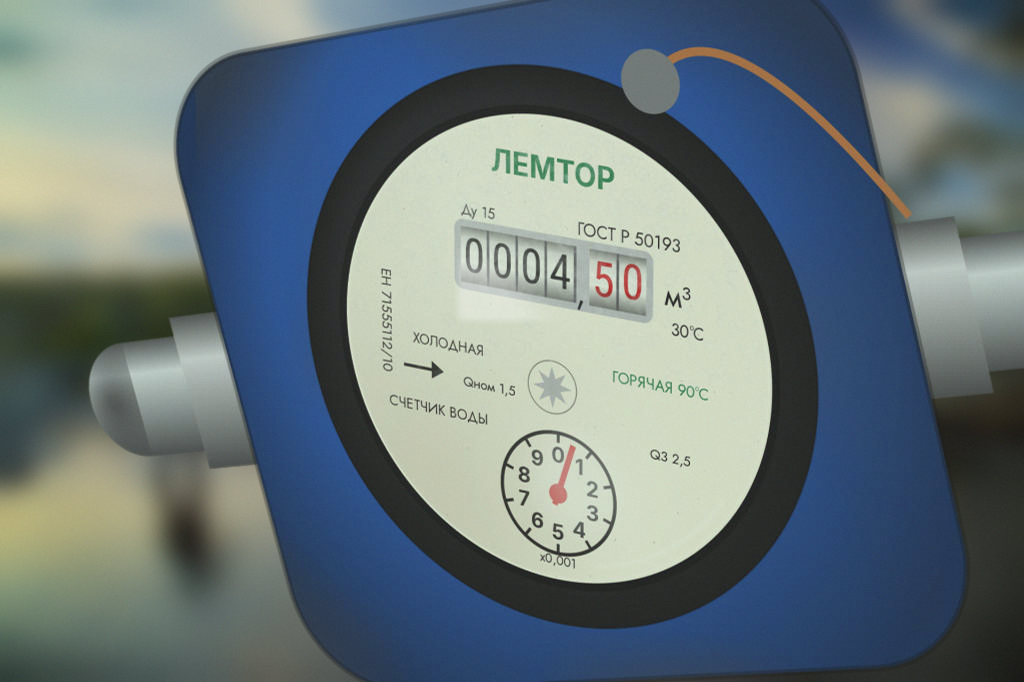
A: 4.500 m³
